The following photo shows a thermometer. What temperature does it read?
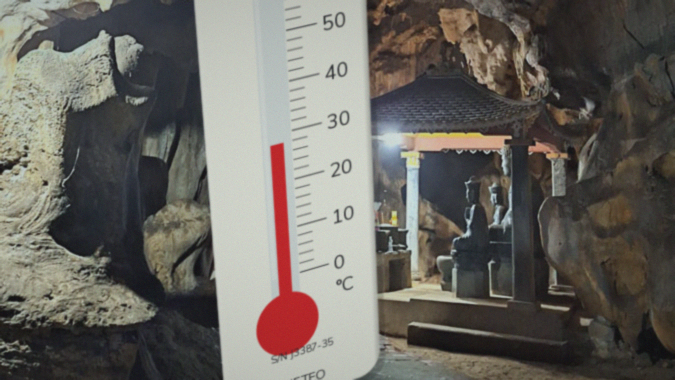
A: 28 °C
